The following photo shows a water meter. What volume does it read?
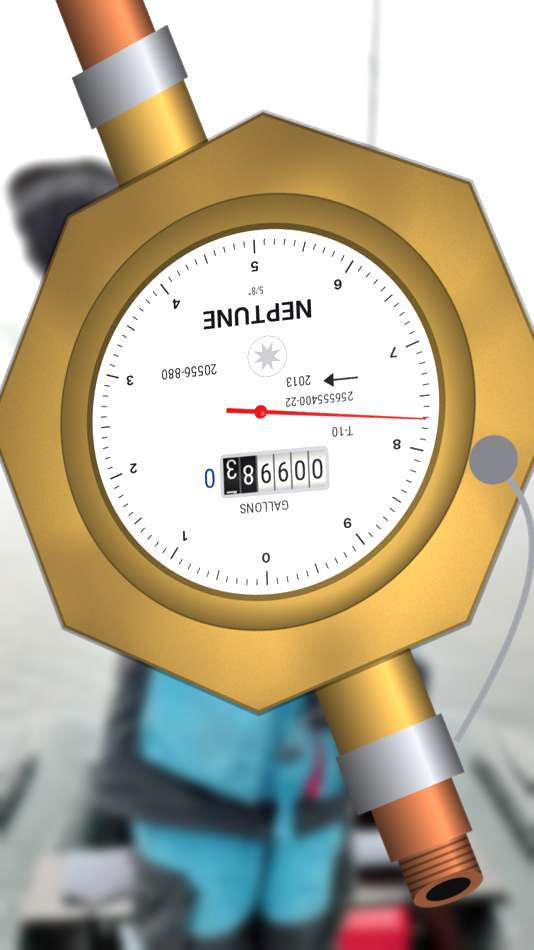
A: 99827.7 gal
